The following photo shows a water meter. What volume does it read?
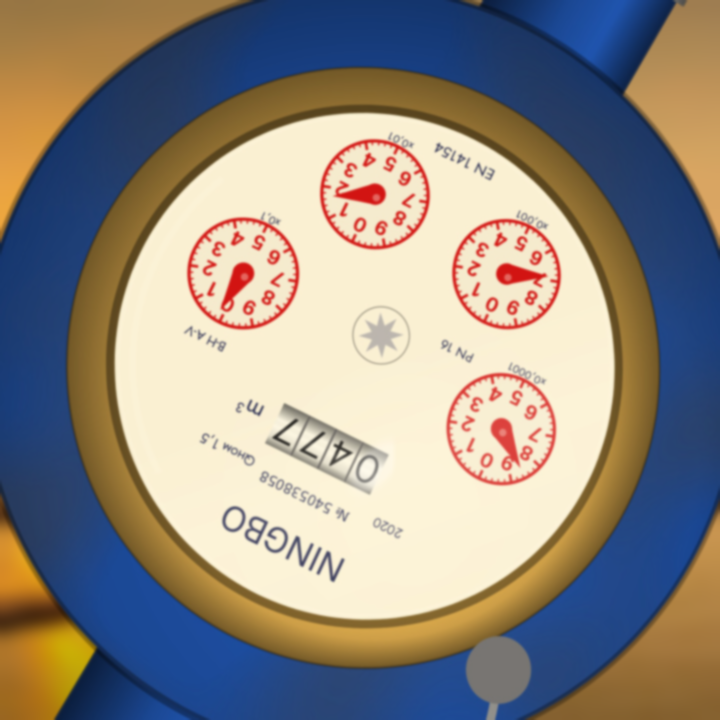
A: 477.0168 m³
